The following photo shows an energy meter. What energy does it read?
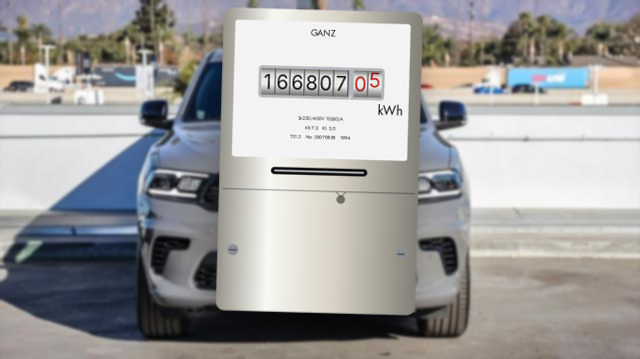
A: 166807.05 kWh
